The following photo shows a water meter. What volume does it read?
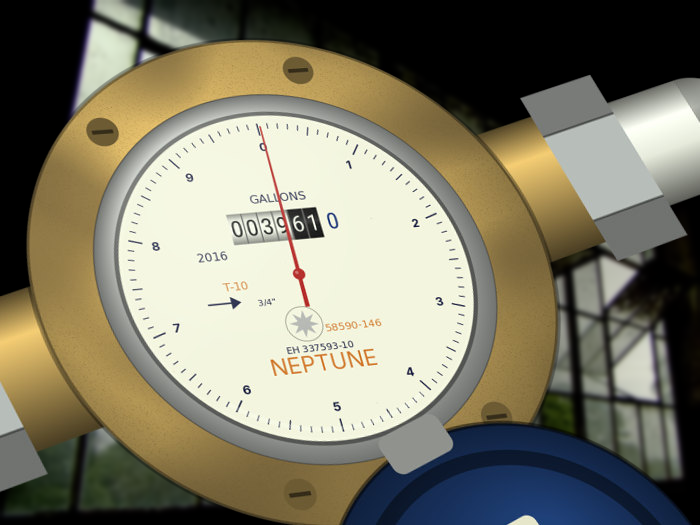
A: 39610.0 gal
